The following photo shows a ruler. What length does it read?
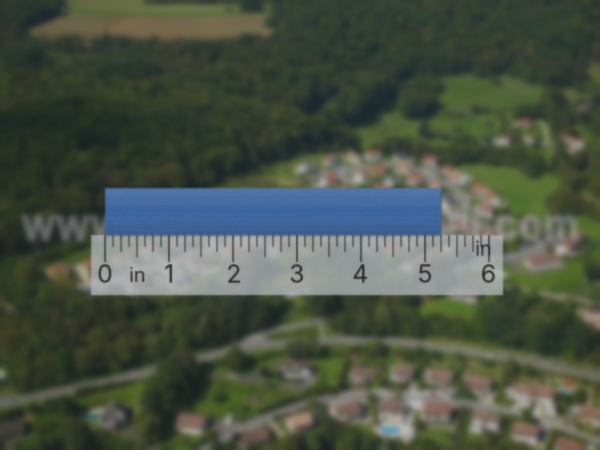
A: 5.25 in
